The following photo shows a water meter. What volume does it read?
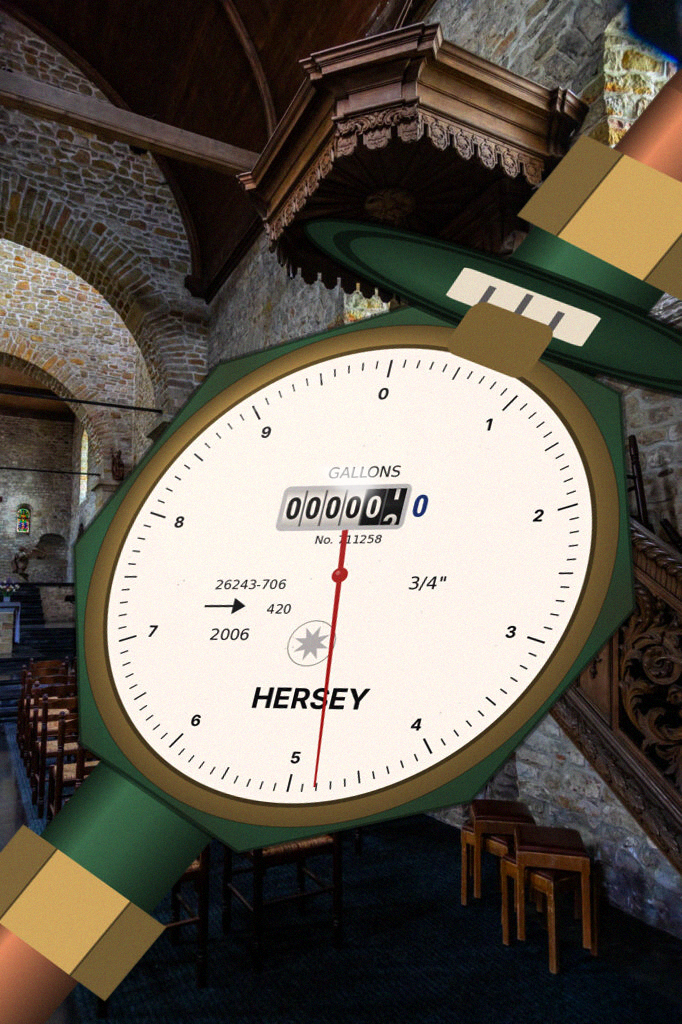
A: 14.8 gal
